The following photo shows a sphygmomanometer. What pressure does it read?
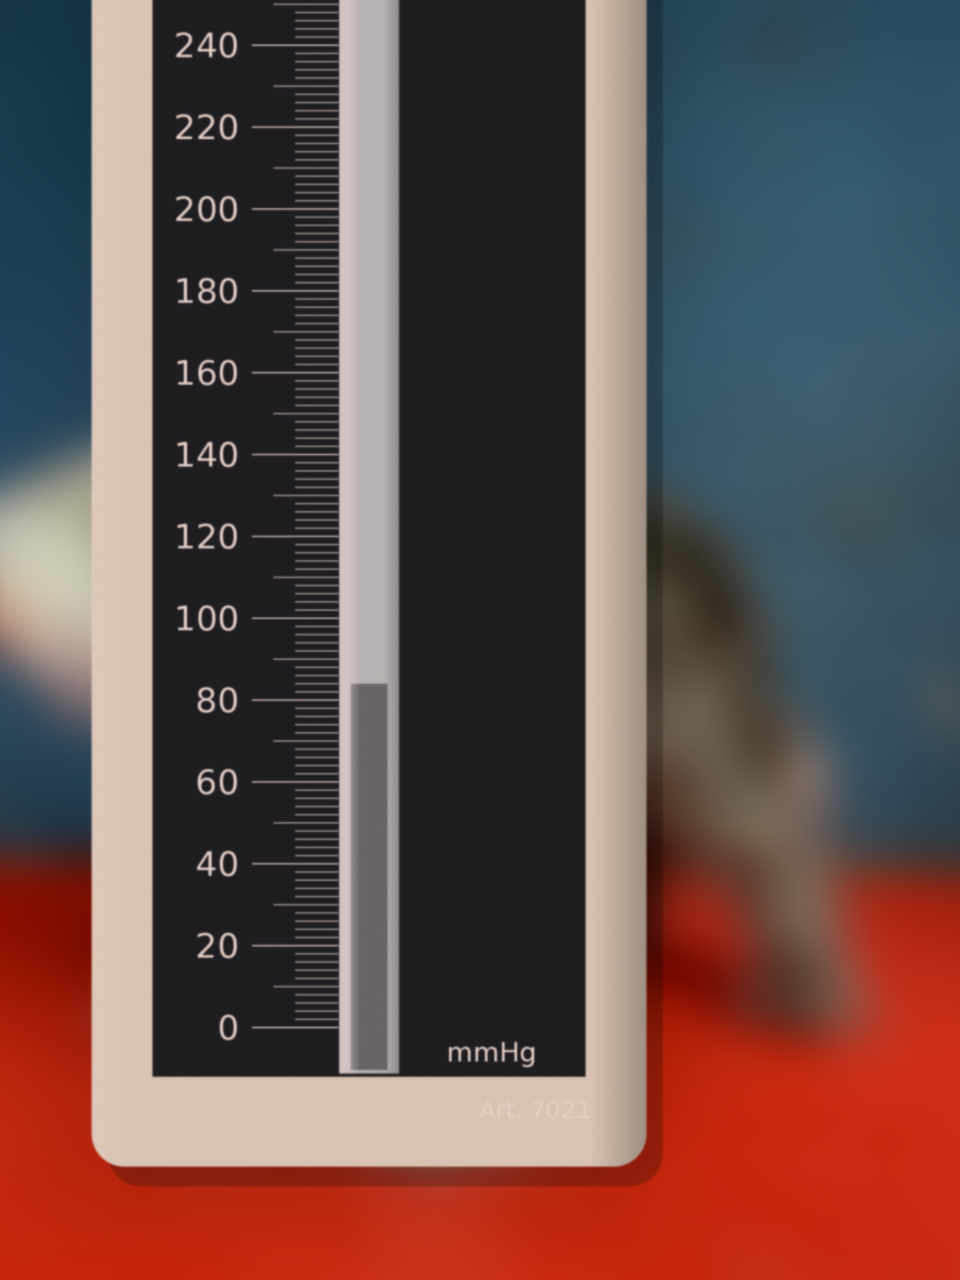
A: 84 mmHg
